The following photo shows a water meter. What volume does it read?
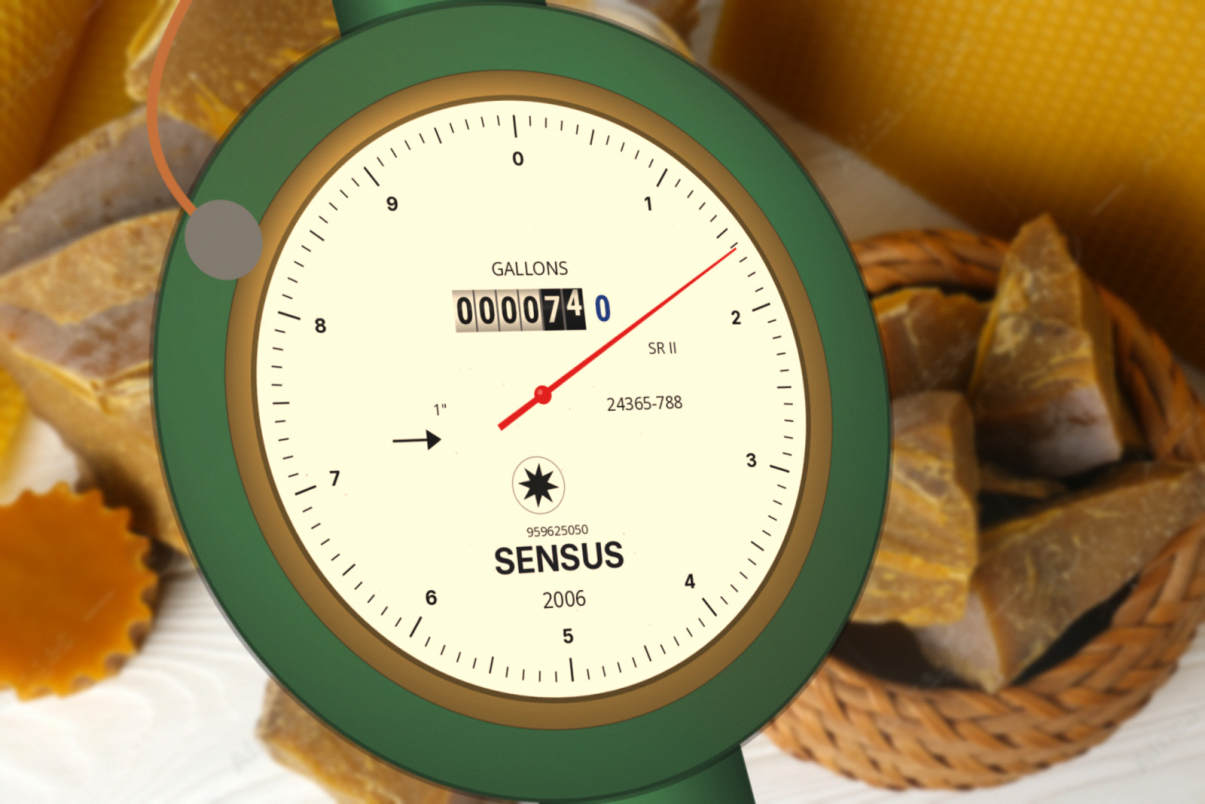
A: 741.6 gal
